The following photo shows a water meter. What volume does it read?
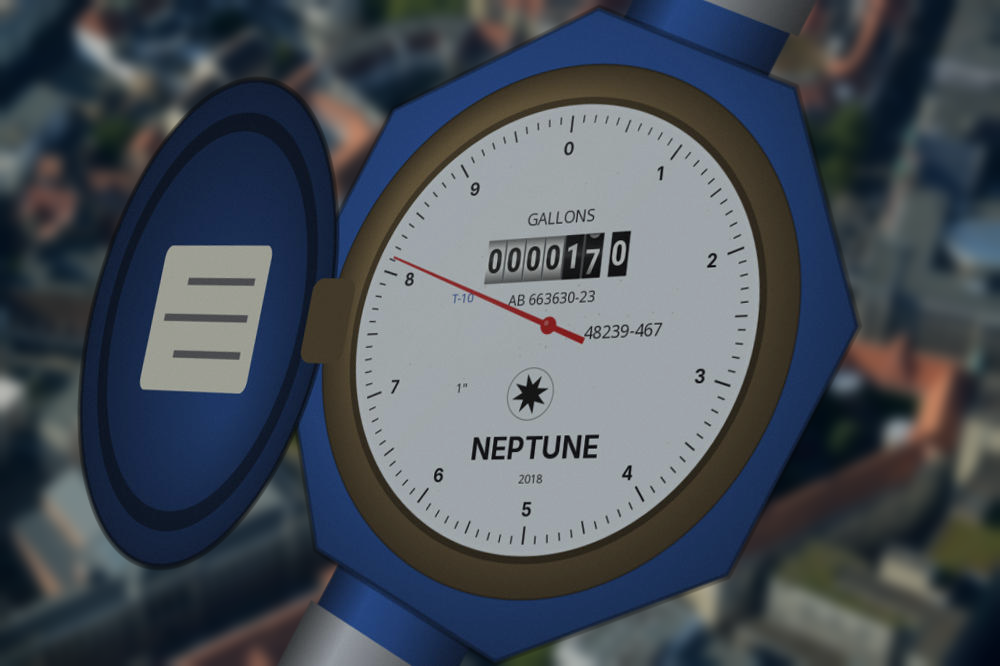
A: 168.1 gal
